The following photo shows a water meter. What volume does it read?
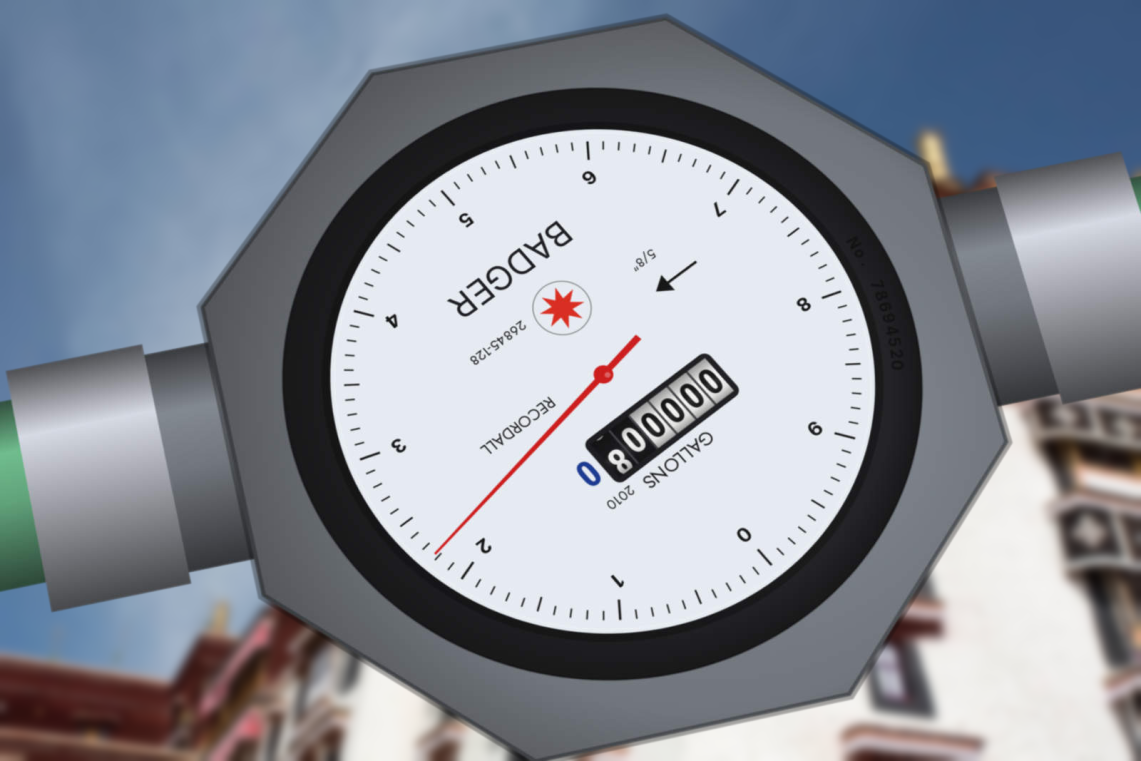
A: 82.2 gal
